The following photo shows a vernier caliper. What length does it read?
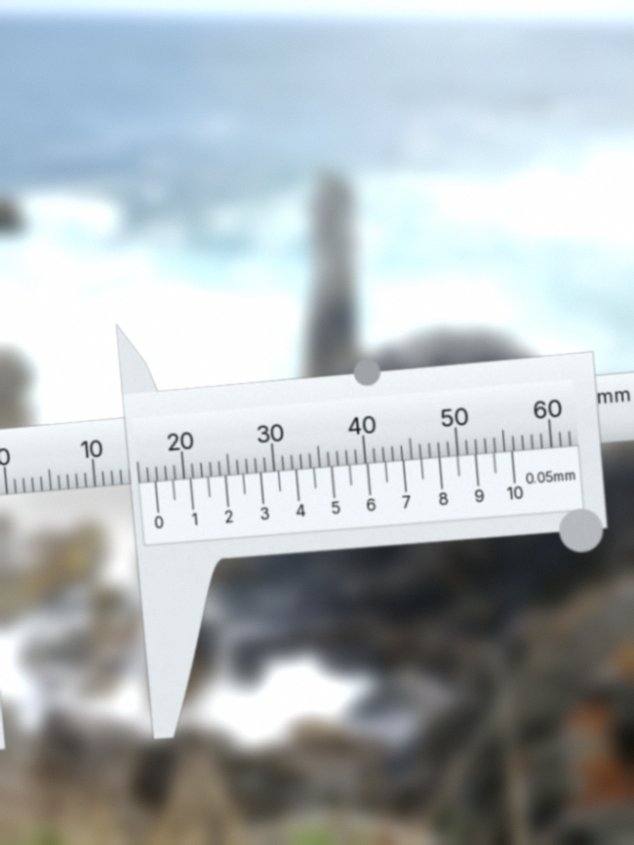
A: 16.8 mm
